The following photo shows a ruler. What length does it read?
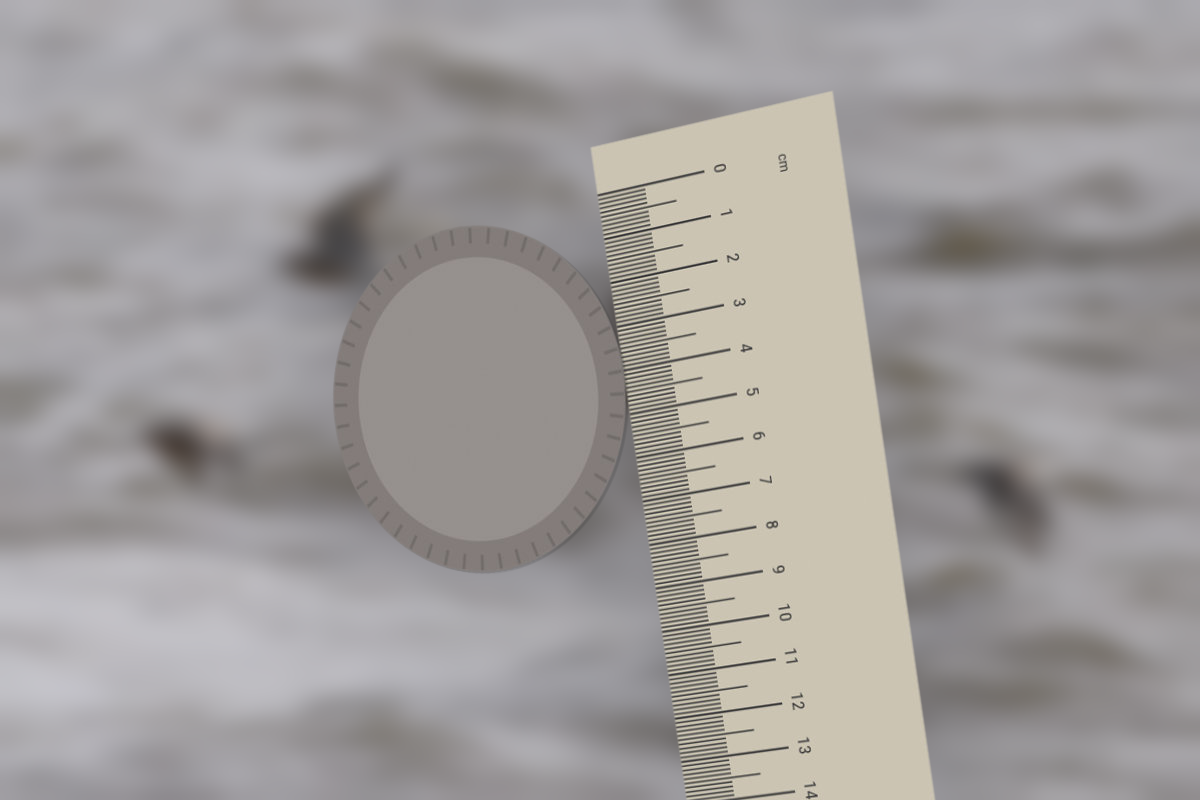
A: 8 cm
